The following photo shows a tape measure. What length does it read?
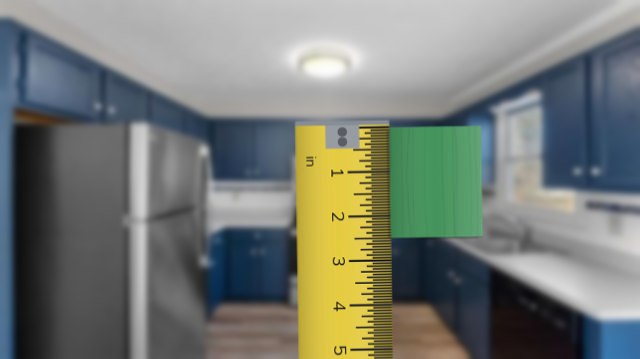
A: 2.5 in
